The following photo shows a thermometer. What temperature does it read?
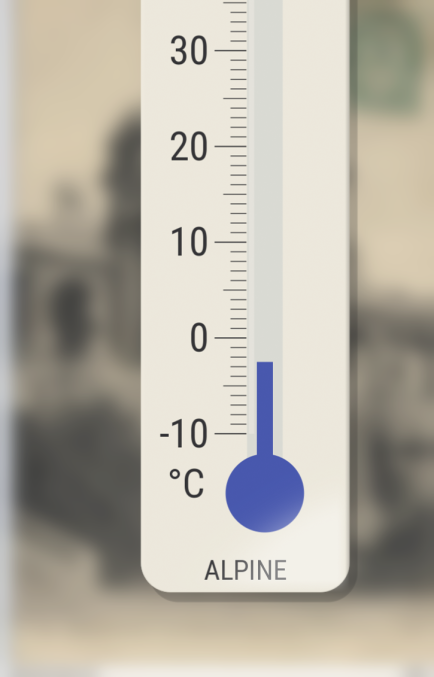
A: -2.5 °C
